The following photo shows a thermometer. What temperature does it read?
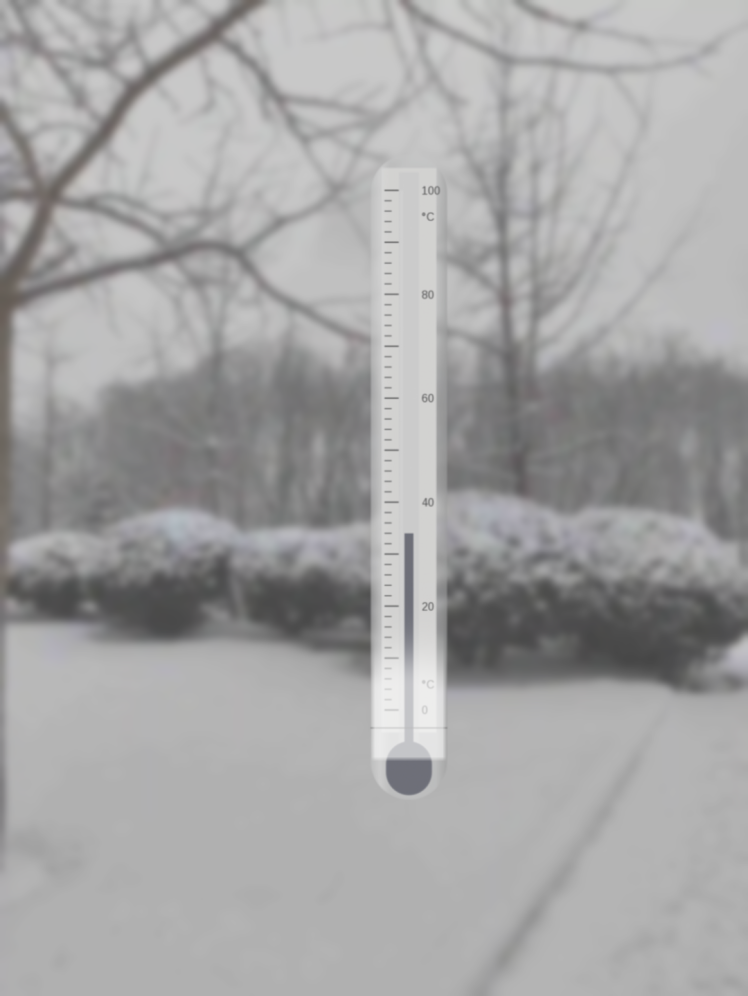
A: 34 °C
